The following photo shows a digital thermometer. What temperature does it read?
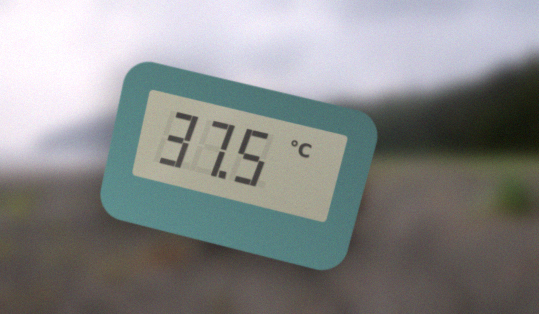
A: 37.5 °C
